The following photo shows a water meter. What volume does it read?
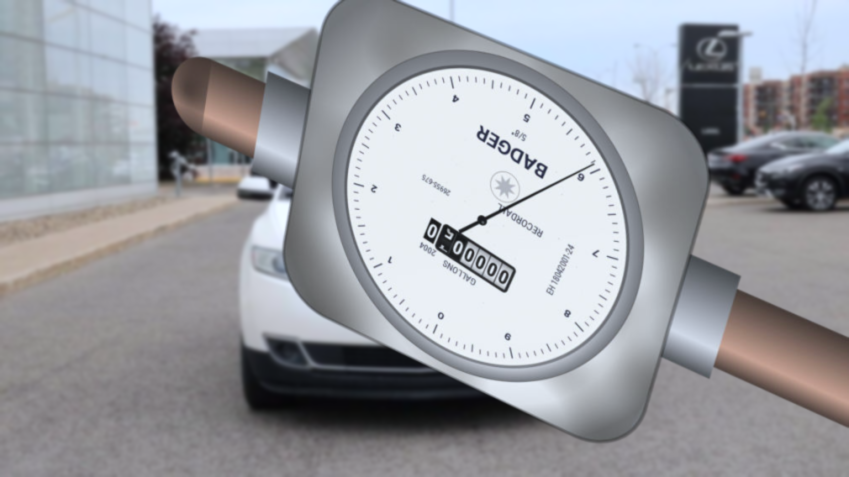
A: 45.9 gal
